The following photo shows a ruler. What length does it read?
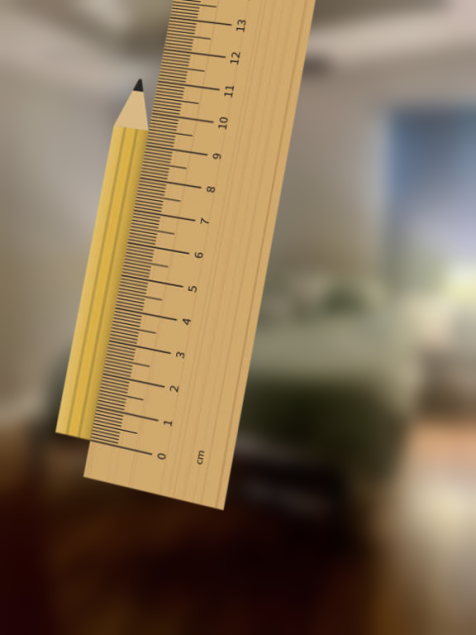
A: 11 cm
